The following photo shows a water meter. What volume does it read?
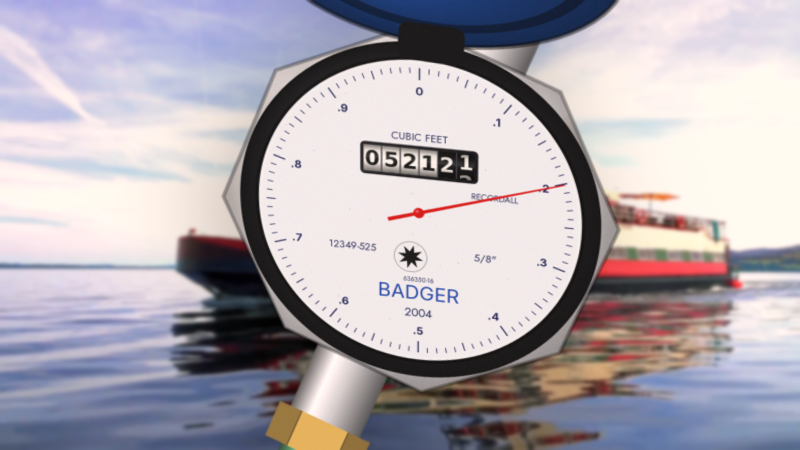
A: 52121.20 ft³
